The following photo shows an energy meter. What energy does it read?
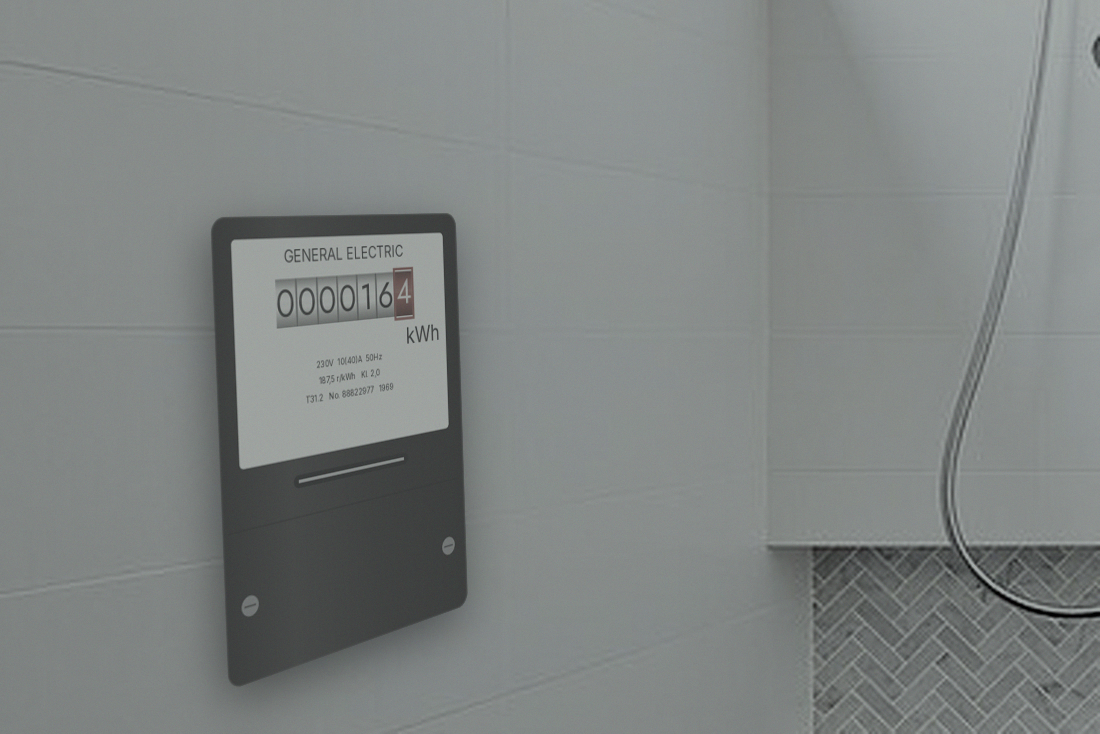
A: 16.4 kWh
